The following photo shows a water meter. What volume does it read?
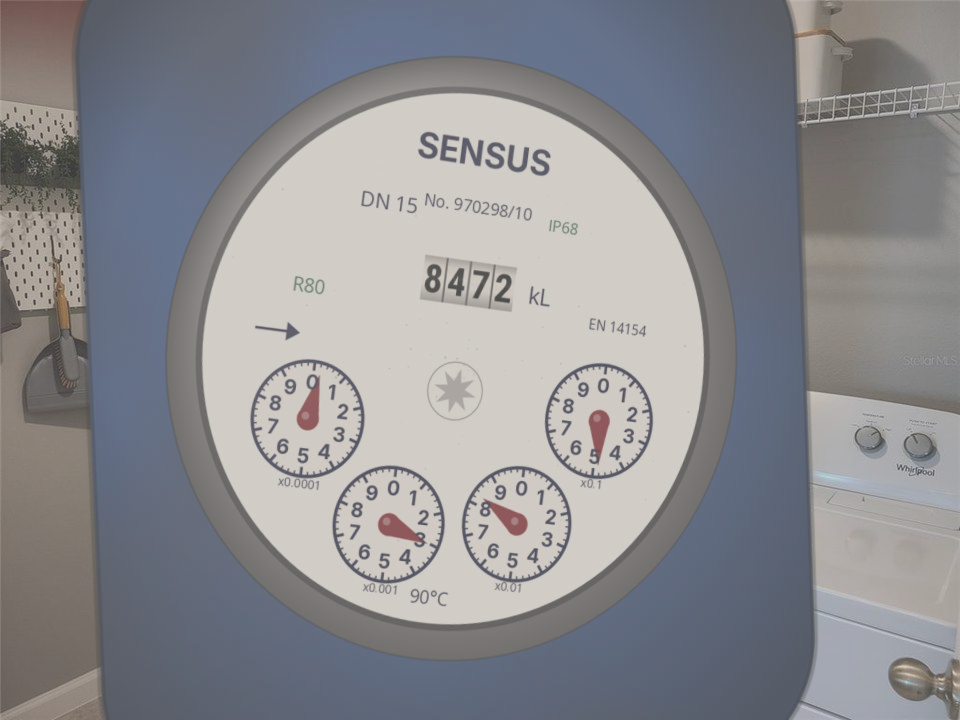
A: 8472.4830 kL
